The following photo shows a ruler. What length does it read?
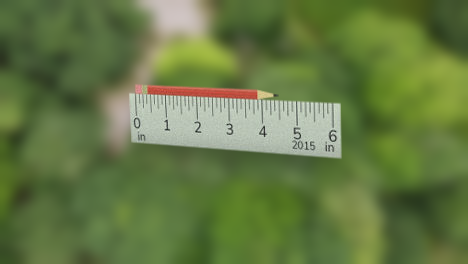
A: 4.5 in
